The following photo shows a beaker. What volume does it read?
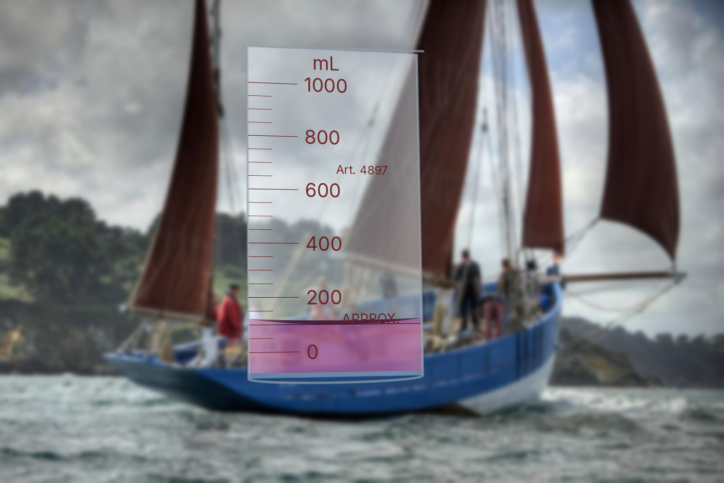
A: 100 mL
